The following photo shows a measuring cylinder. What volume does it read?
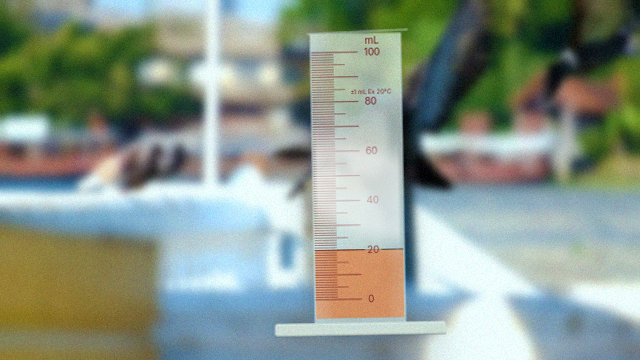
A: 20 mL
